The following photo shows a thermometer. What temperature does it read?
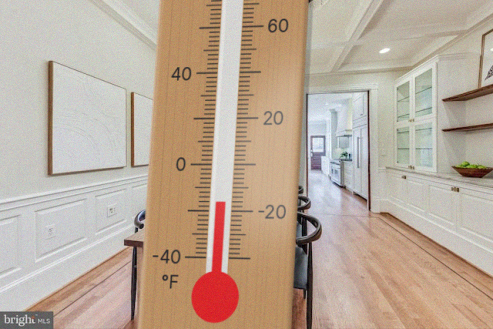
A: -16 °F
